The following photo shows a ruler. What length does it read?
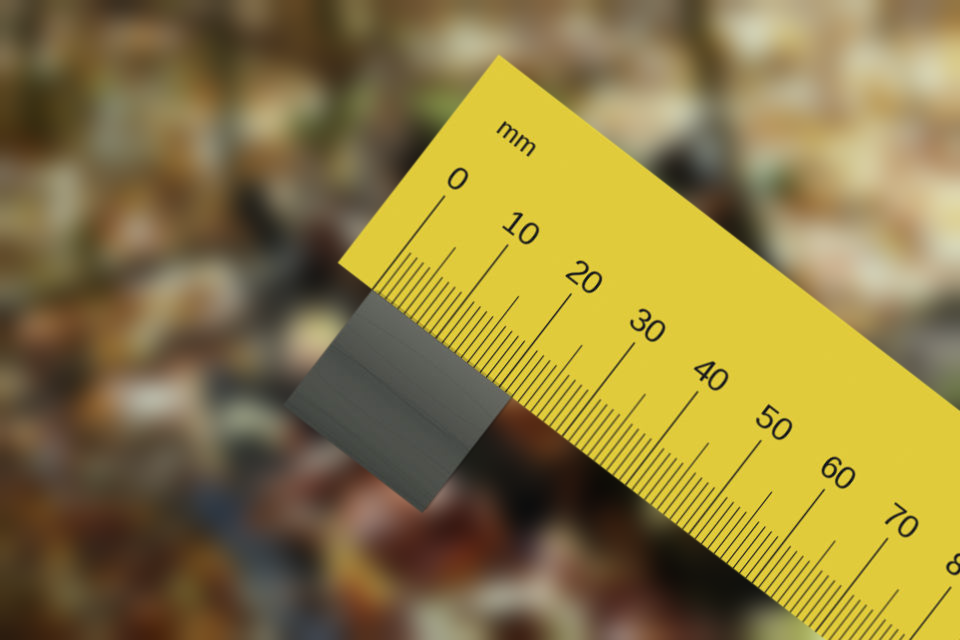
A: 22 mm
